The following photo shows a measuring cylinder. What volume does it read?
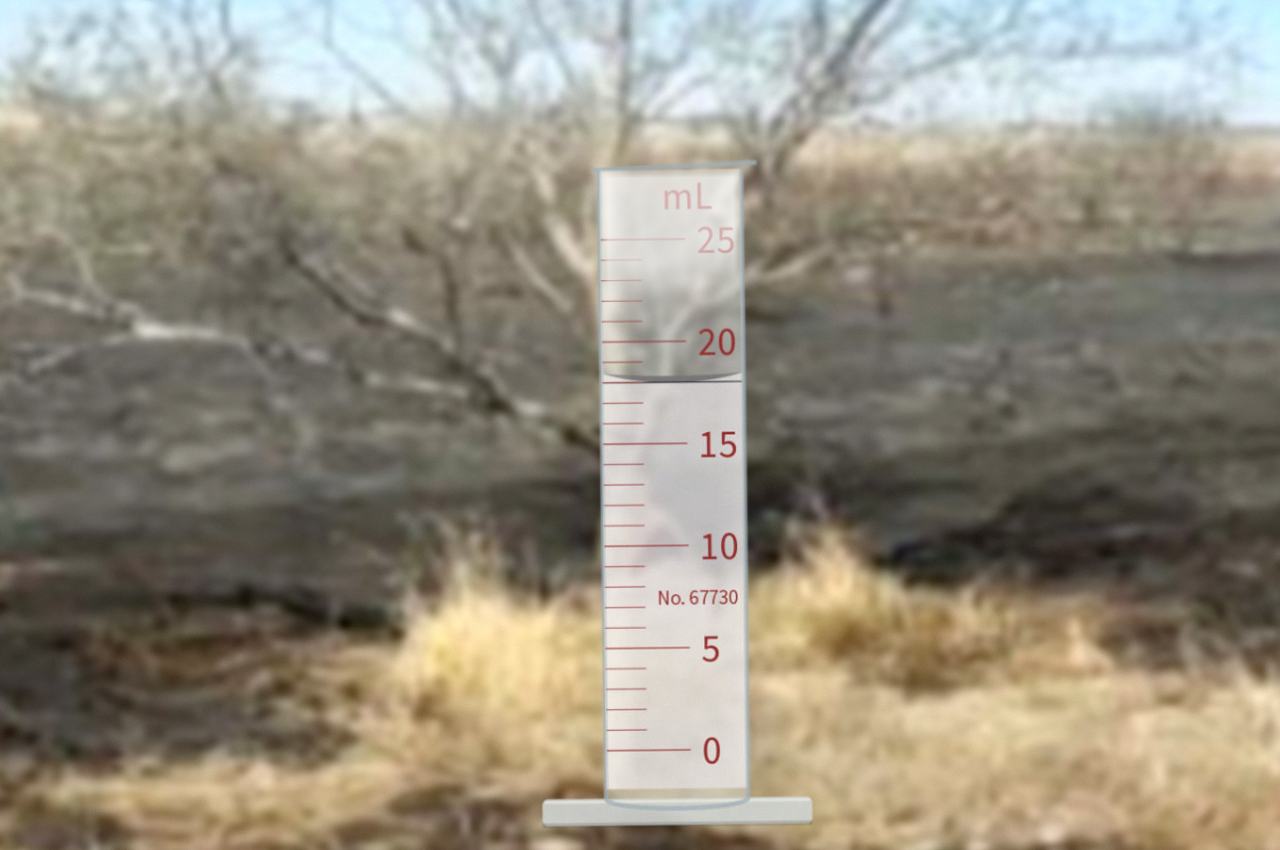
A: 18 mL
